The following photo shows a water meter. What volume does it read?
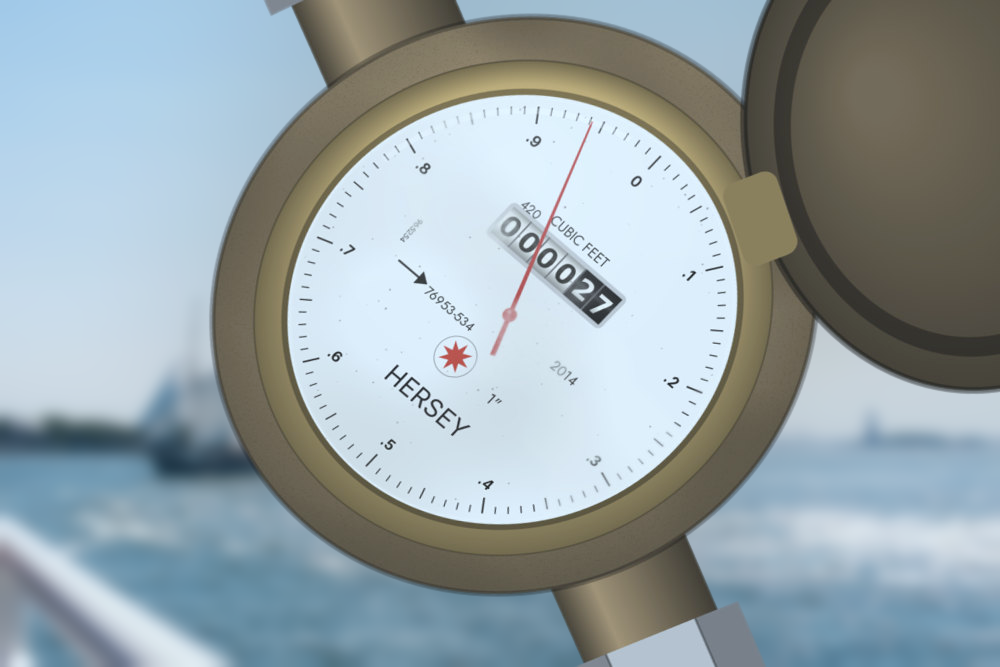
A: 26.94 ft³
